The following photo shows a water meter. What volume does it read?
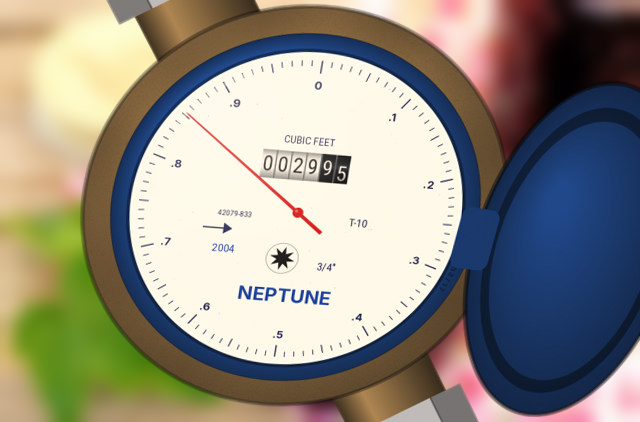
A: 2994.85 ft³
